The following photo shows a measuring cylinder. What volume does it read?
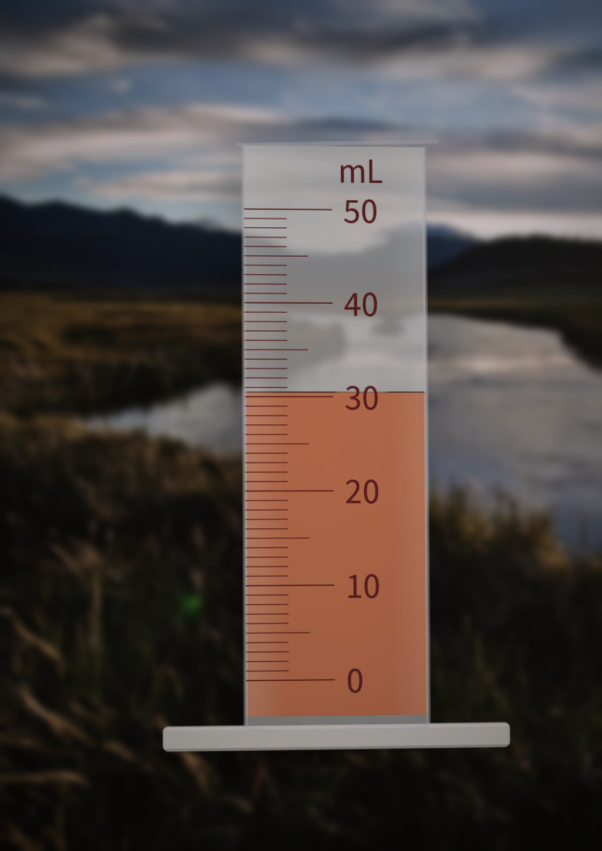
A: 30.5 mL
